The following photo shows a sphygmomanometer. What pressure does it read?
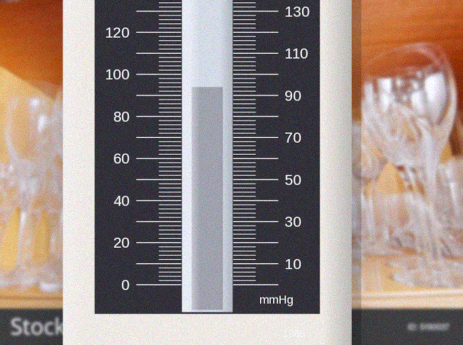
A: 94 mmHg
